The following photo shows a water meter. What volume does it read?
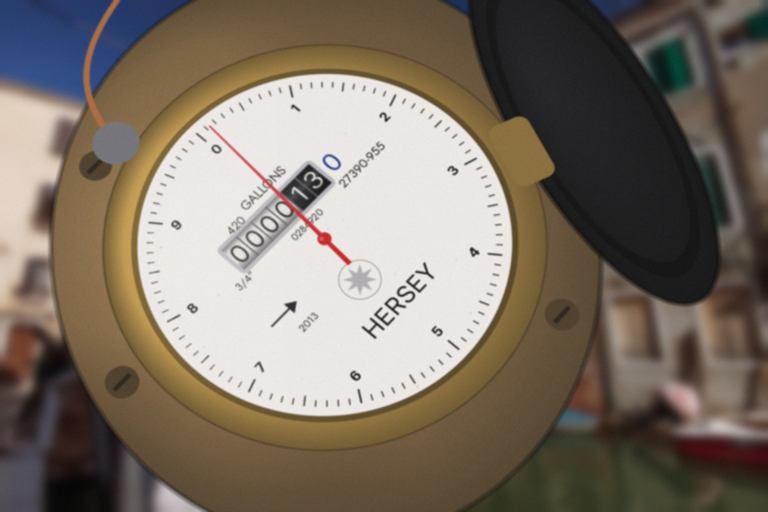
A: 130.1 gal
